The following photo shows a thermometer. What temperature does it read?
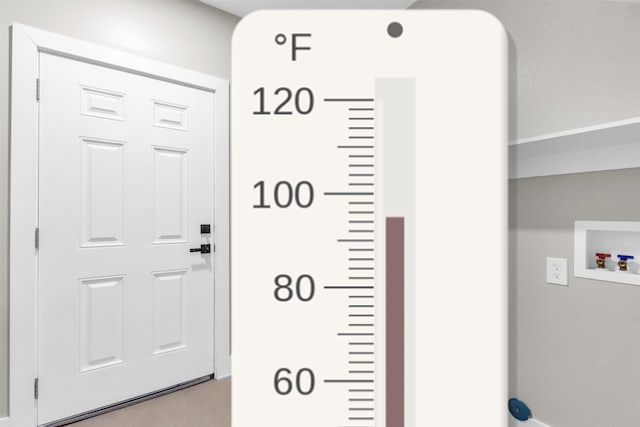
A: 95 °F
